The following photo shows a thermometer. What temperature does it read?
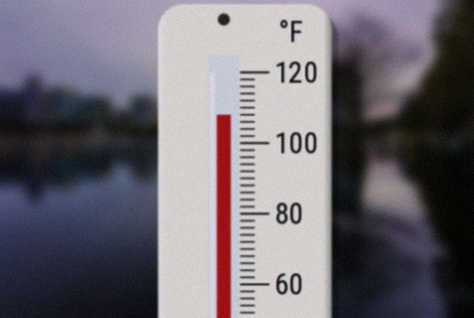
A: 108 °F
